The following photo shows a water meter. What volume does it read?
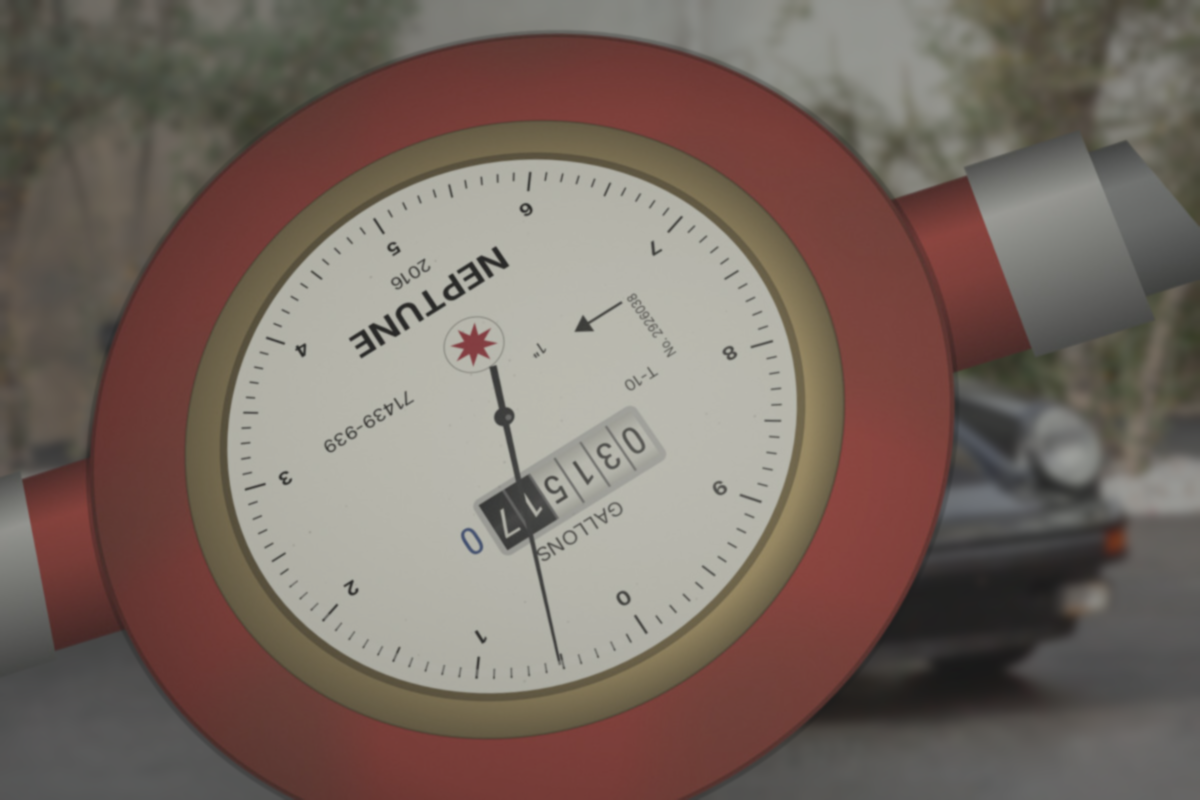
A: 315170.5 gal
